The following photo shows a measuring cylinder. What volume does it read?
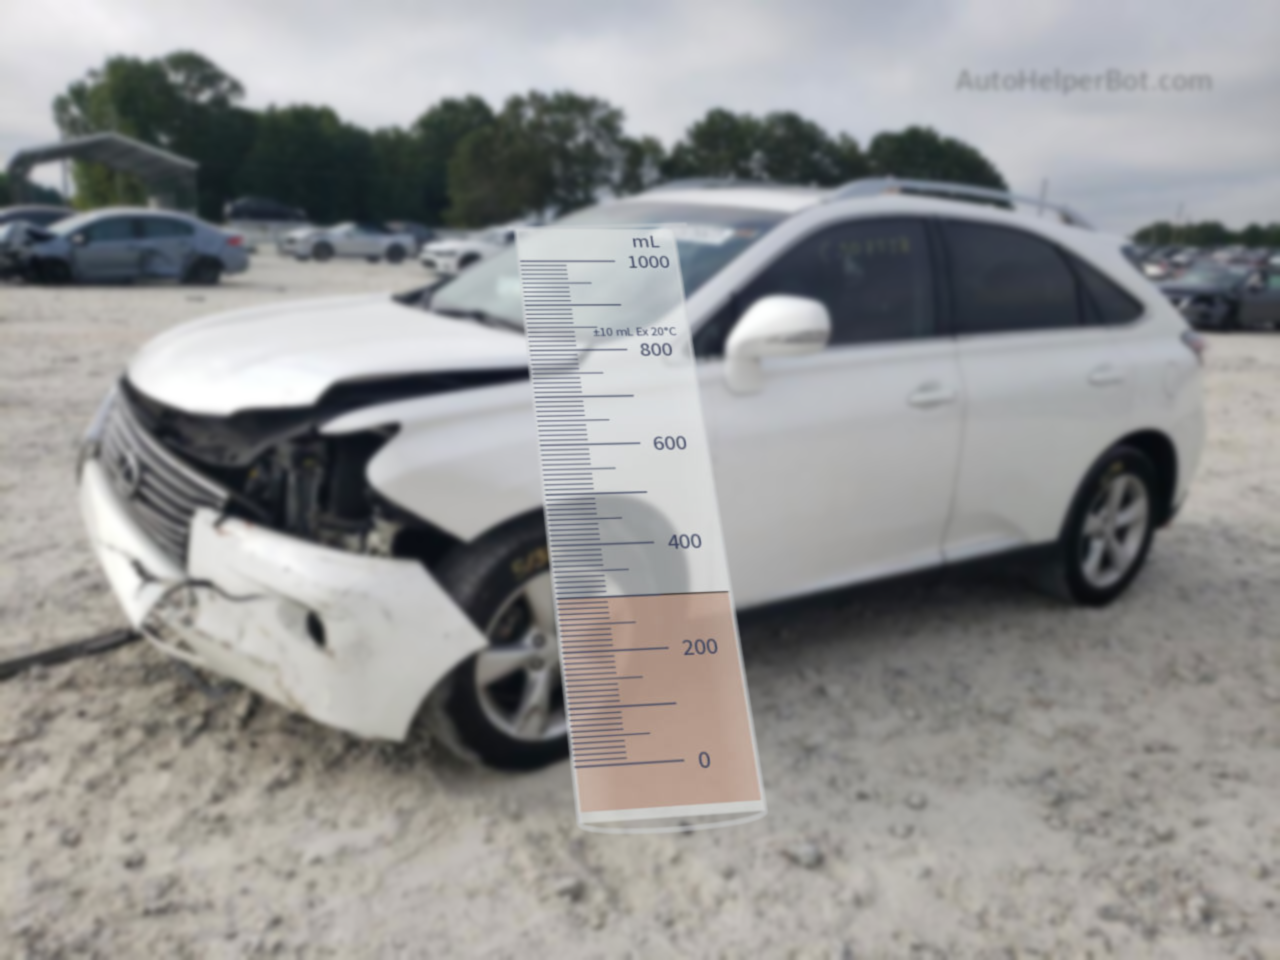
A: 300 mL
